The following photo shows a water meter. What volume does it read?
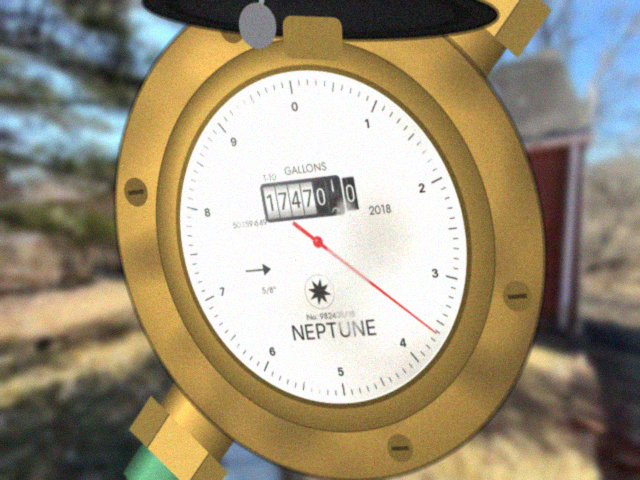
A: 1747013.6 gal
